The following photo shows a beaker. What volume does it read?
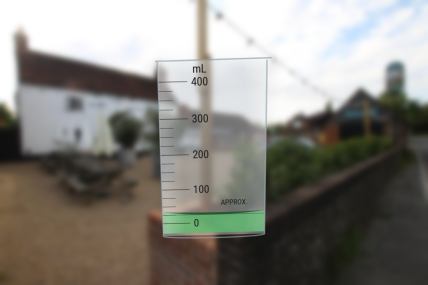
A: 25 mL
